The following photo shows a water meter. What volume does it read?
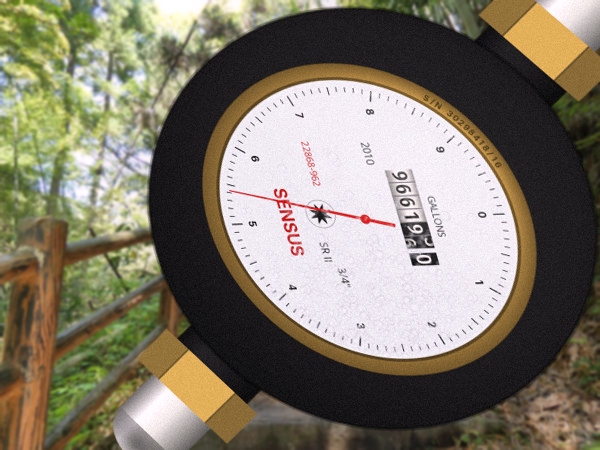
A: 9661955.4 gal
